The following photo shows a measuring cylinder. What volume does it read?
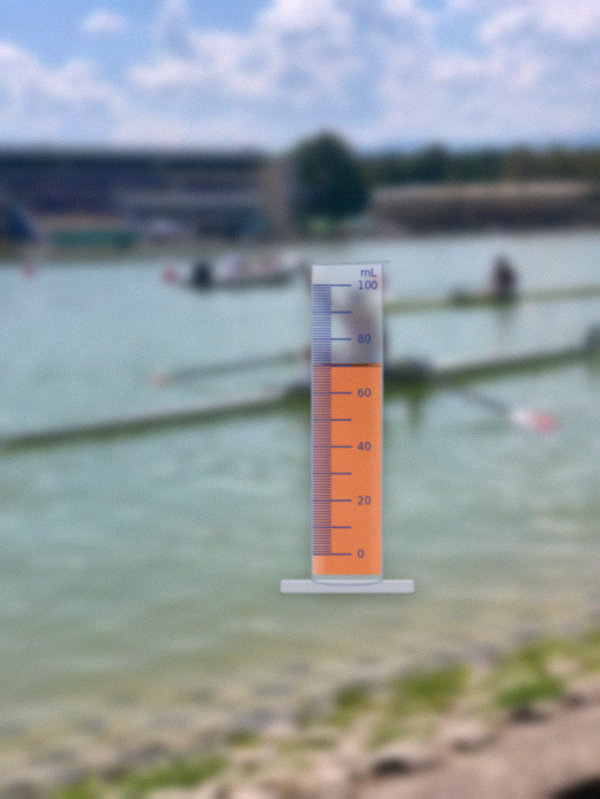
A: 70 mL
